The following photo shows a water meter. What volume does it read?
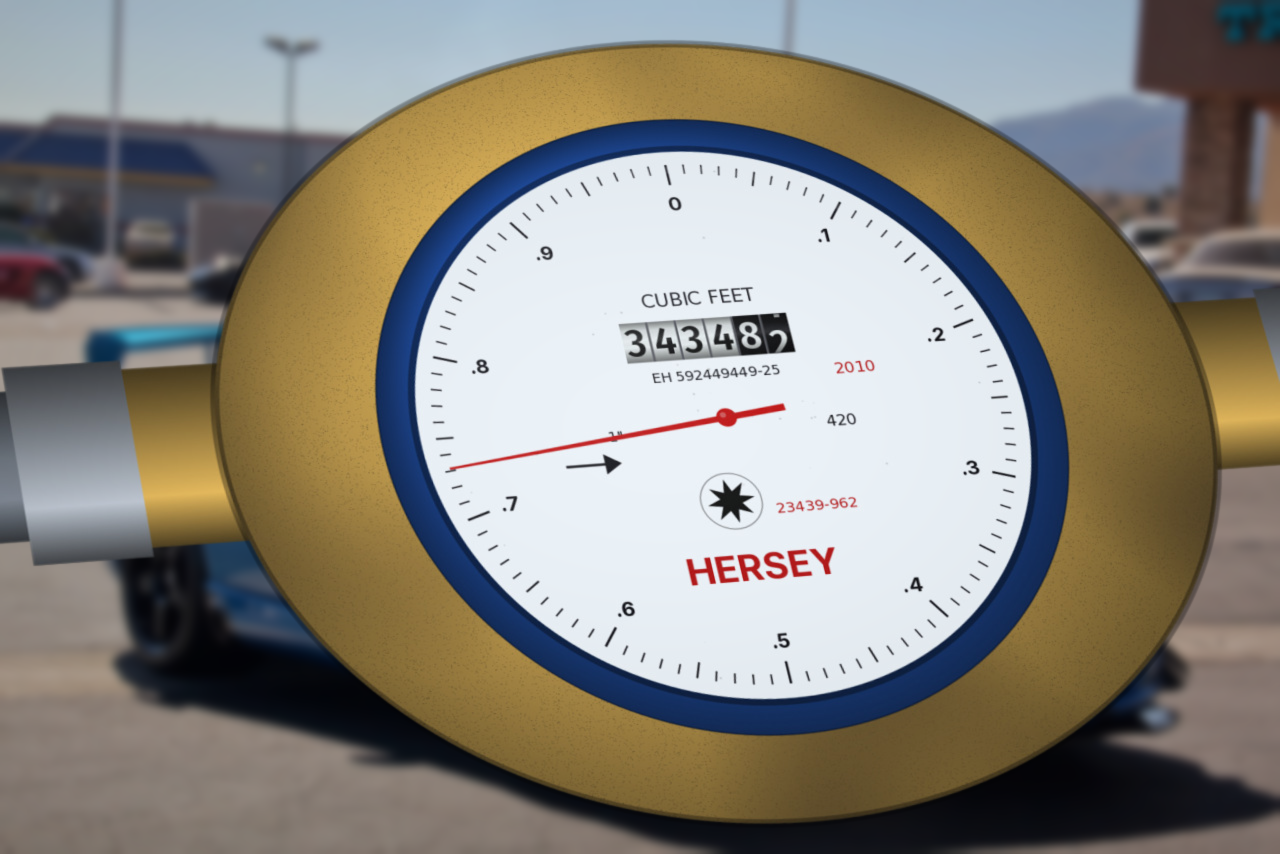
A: 343481.73 ft³
